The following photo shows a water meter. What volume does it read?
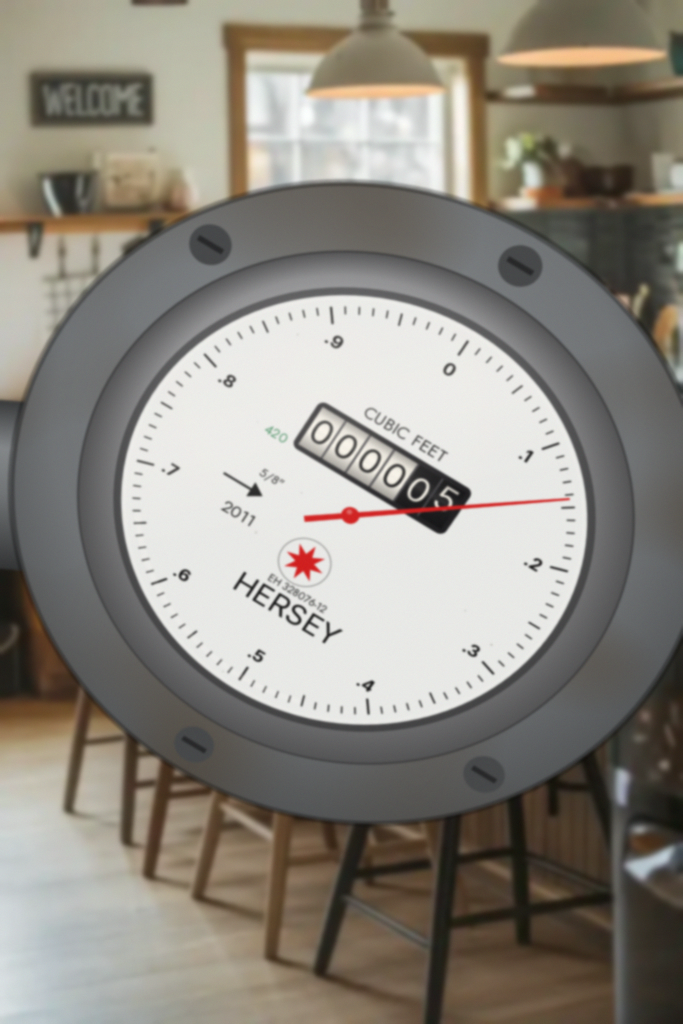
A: 5.14 ft³
